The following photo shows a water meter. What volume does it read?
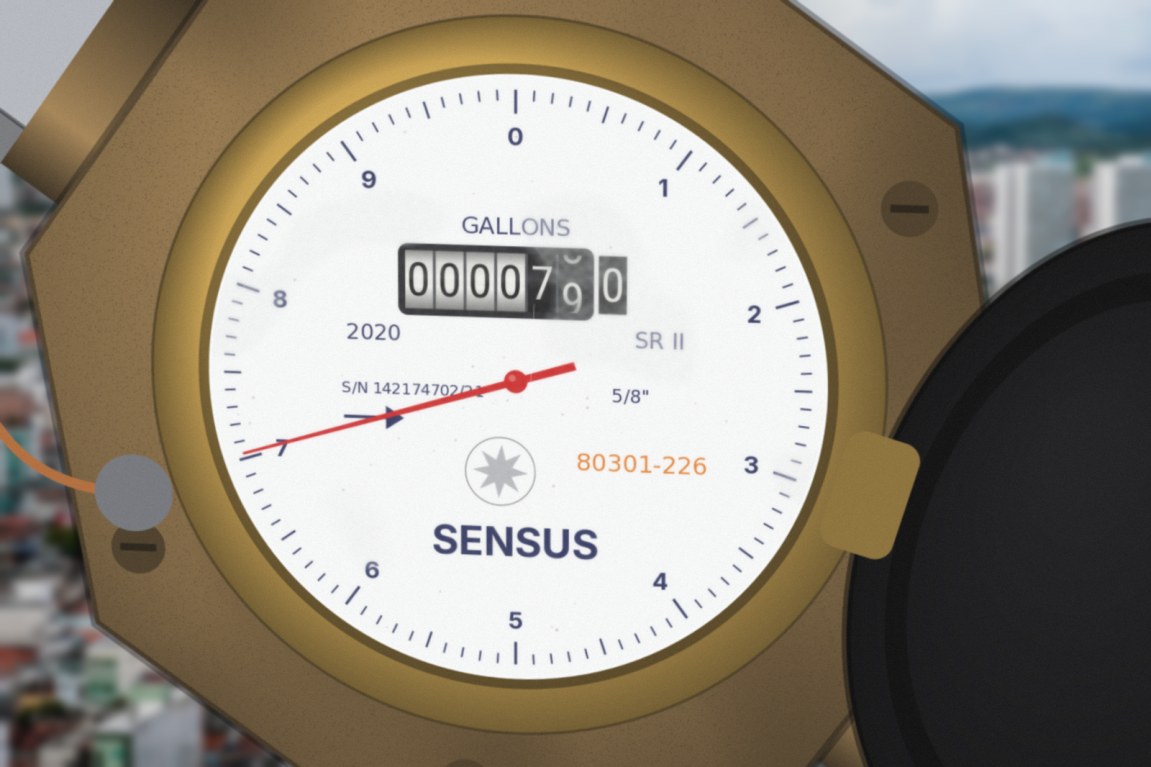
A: 787.0 gal
